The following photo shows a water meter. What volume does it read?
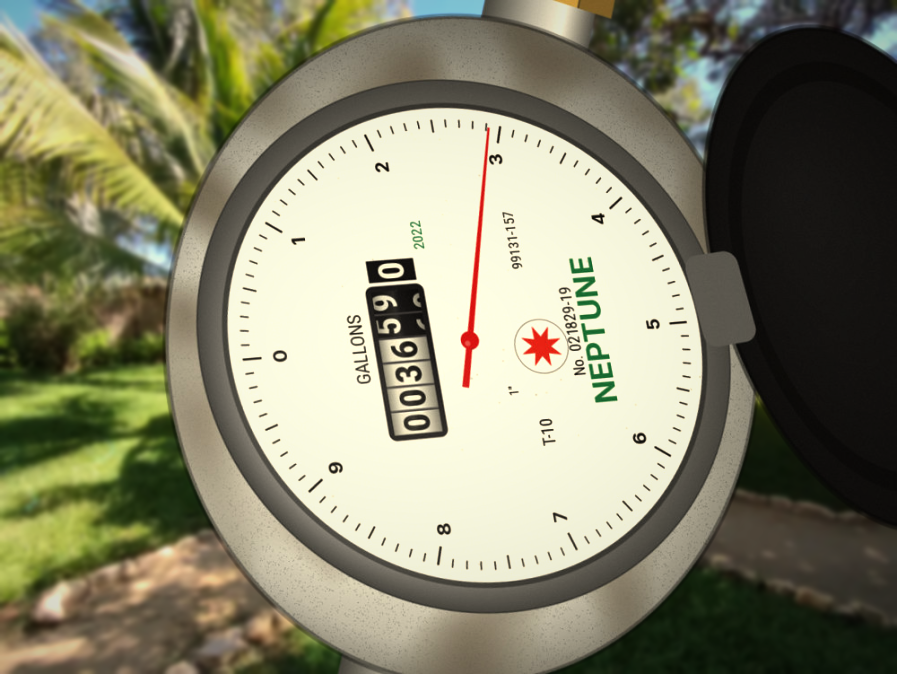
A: 36592.9 gal
